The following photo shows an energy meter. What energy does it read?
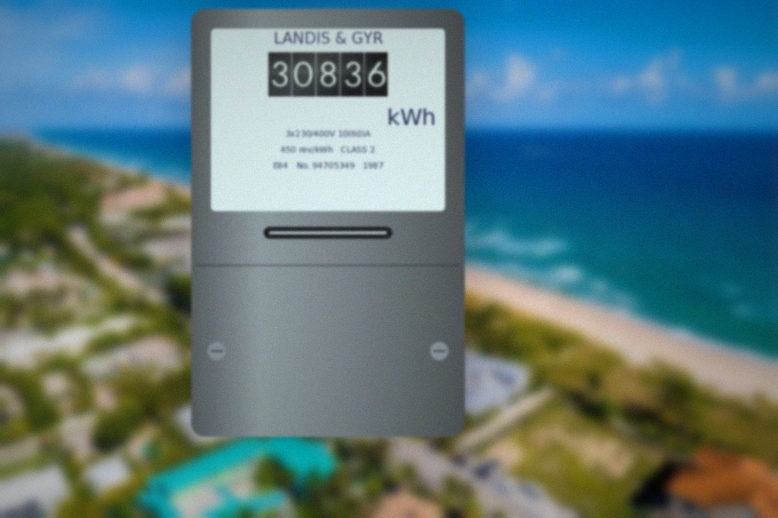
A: 30836 kWh
